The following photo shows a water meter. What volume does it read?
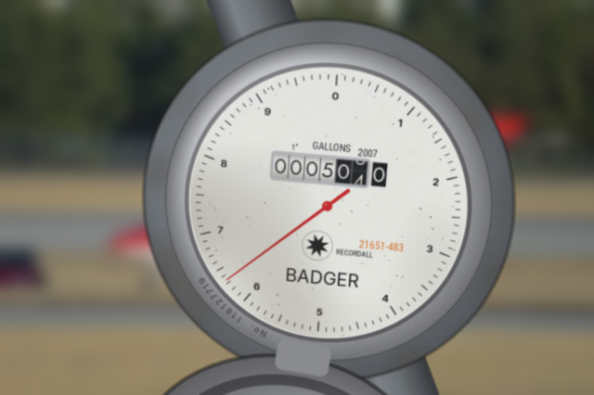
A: 5036.3 gal
